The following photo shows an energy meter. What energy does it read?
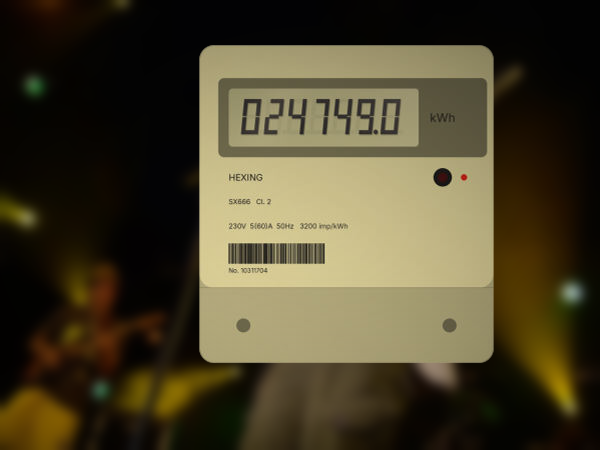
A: 24749.0 kWh
